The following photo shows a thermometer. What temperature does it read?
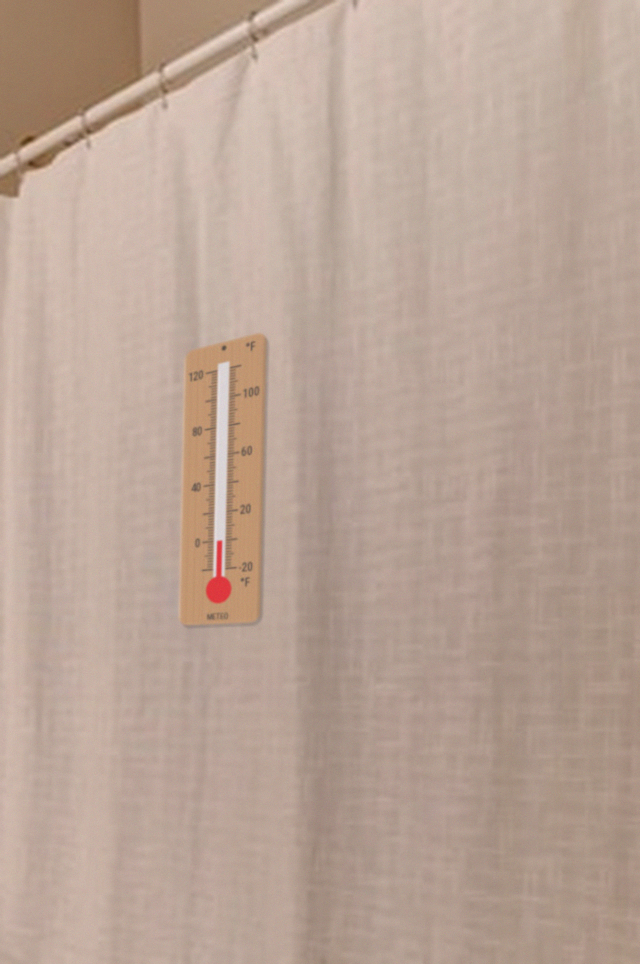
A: 0 °F
